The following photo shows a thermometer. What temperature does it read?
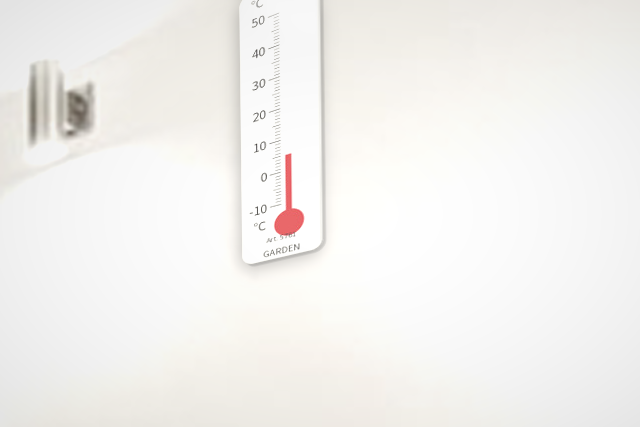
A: 5 °C
